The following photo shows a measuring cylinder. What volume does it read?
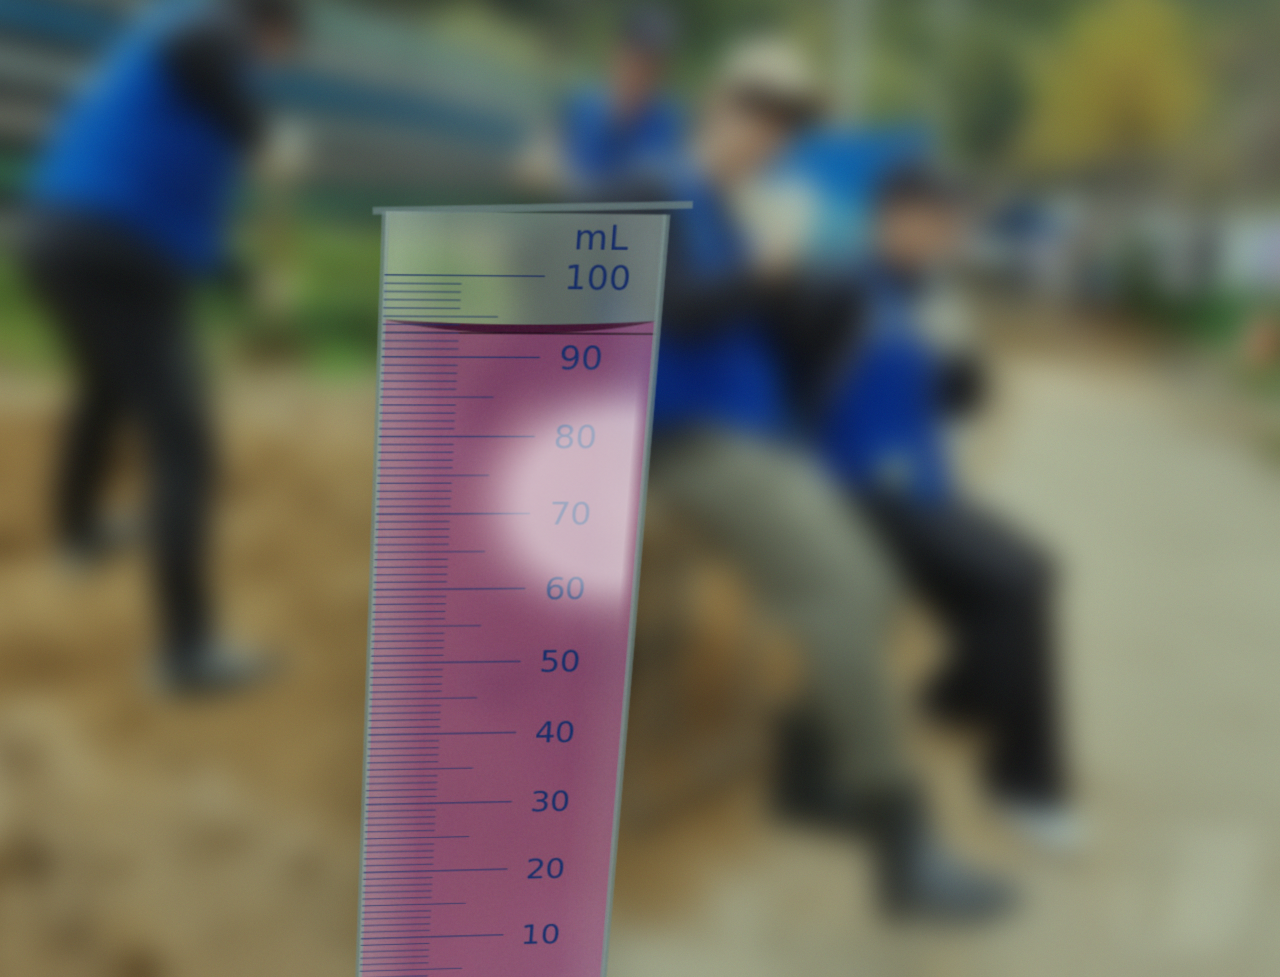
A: 93 mL
